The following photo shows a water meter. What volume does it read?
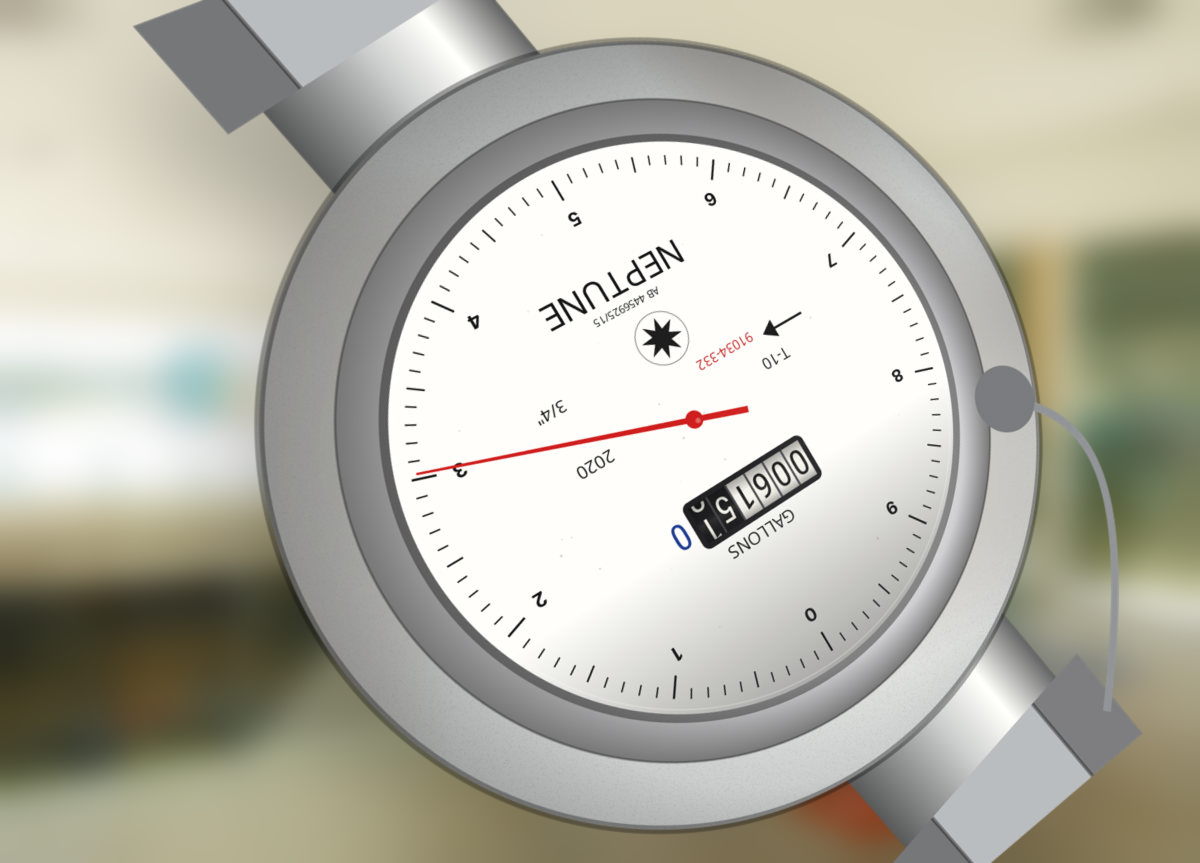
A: 61513.0 gal
